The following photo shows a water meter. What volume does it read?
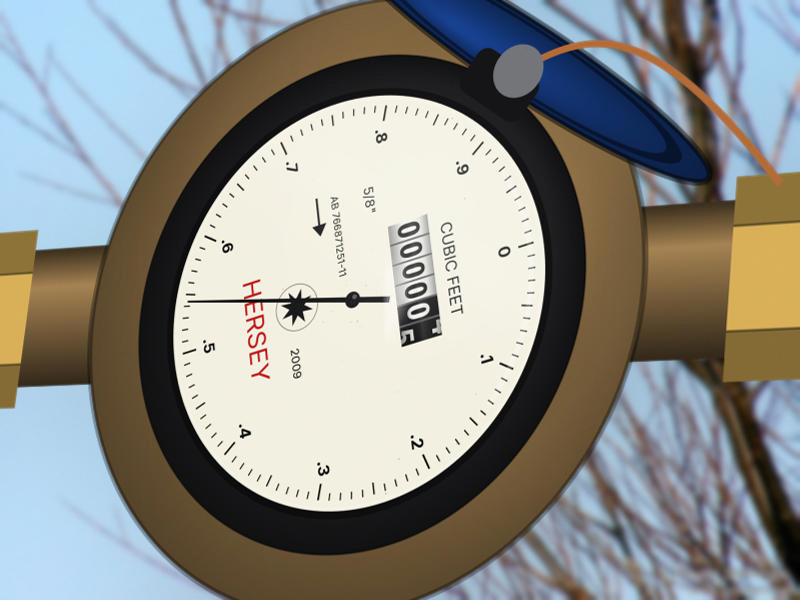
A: 4.54 ft³
